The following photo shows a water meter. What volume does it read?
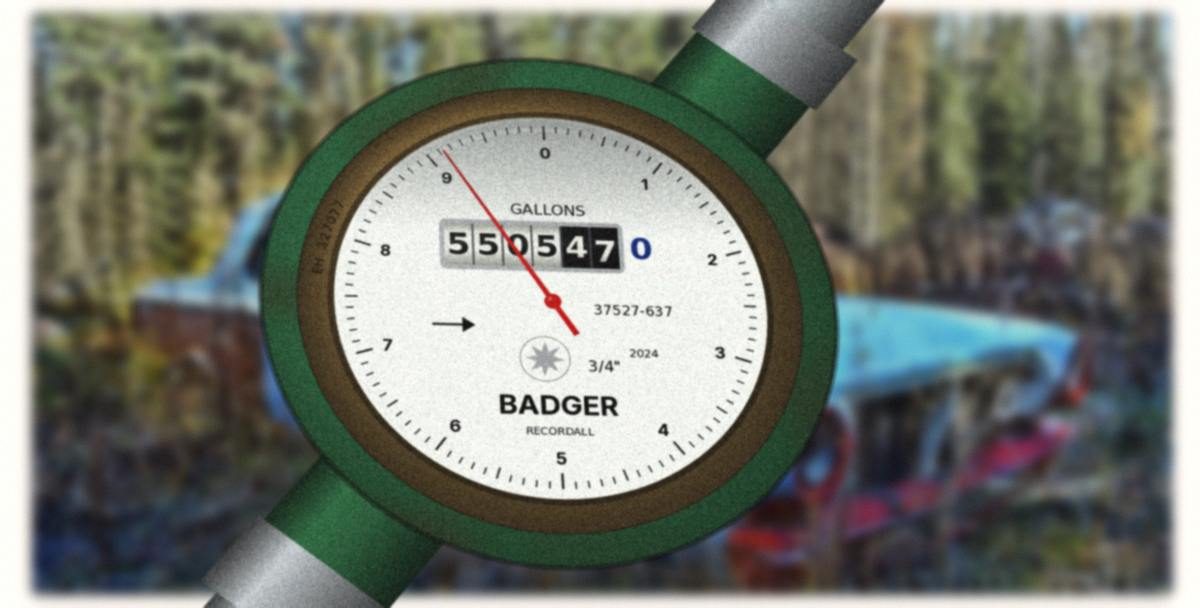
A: 5505469.1 gal
